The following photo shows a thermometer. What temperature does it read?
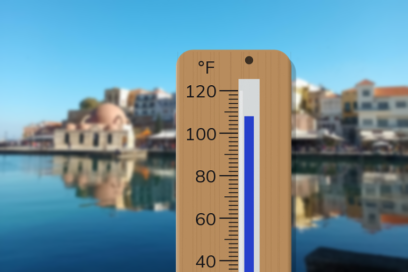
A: 108 °F
